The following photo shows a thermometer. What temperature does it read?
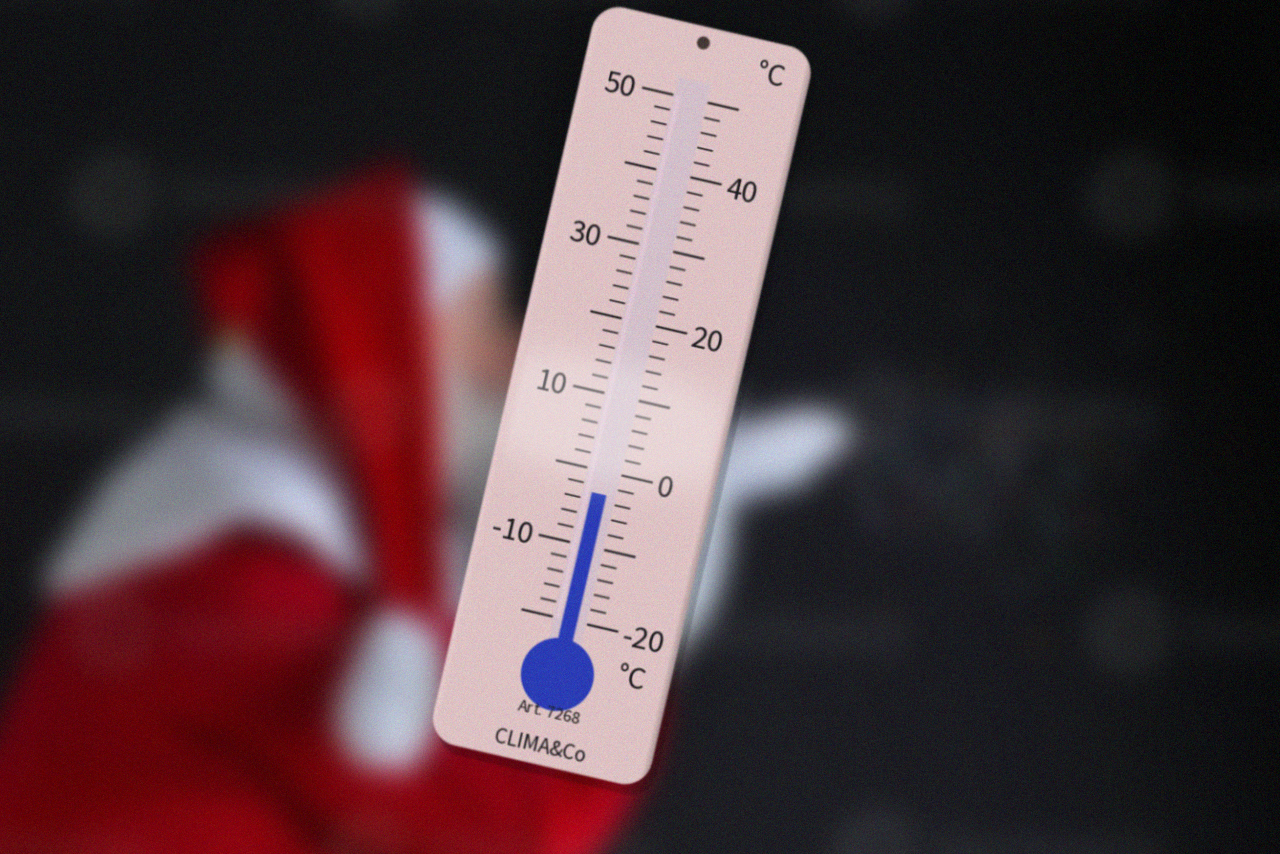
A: -3 °C
